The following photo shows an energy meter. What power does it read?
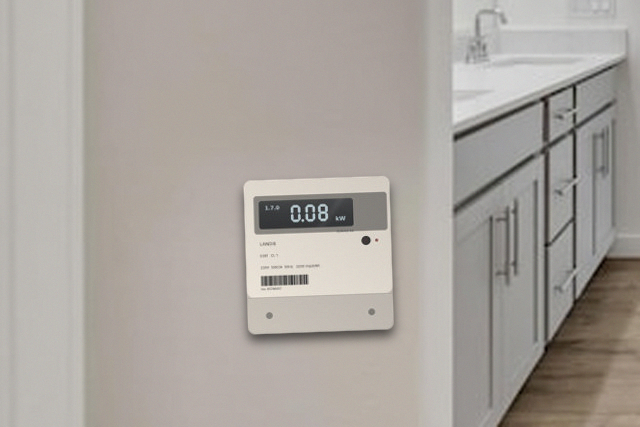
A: 0.08 kW
